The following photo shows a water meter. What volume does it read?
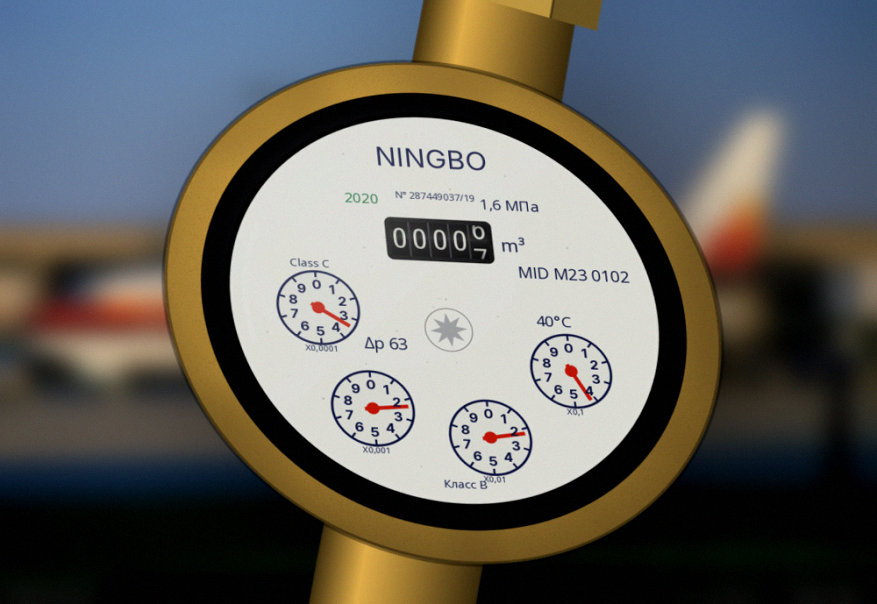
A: 6.4223 m³
